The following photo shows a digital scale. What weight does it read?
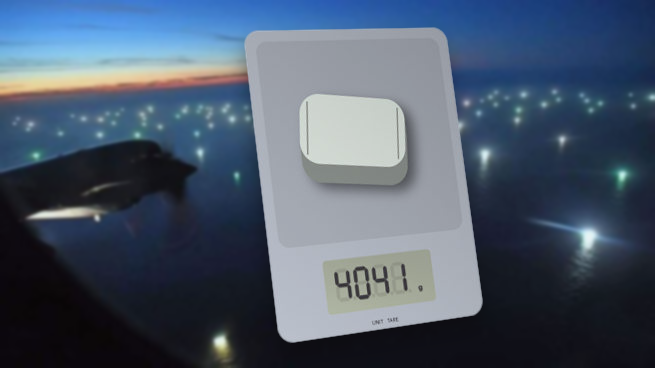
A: 4041 g
